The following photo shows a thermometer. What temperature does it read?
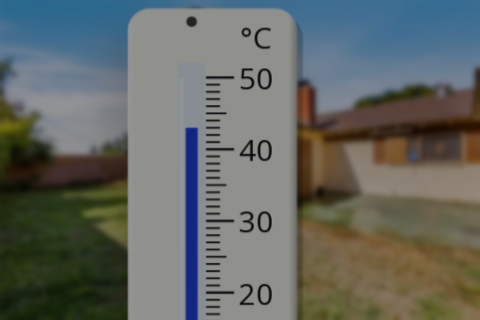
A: 43 °C
